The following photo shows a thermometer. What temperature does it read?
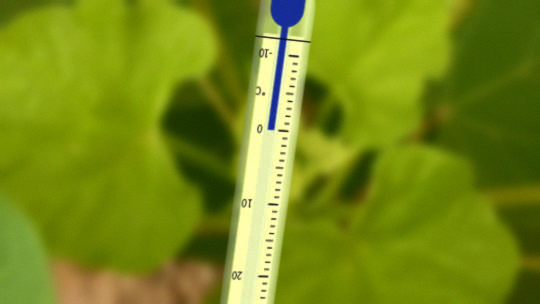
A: 0 °C
